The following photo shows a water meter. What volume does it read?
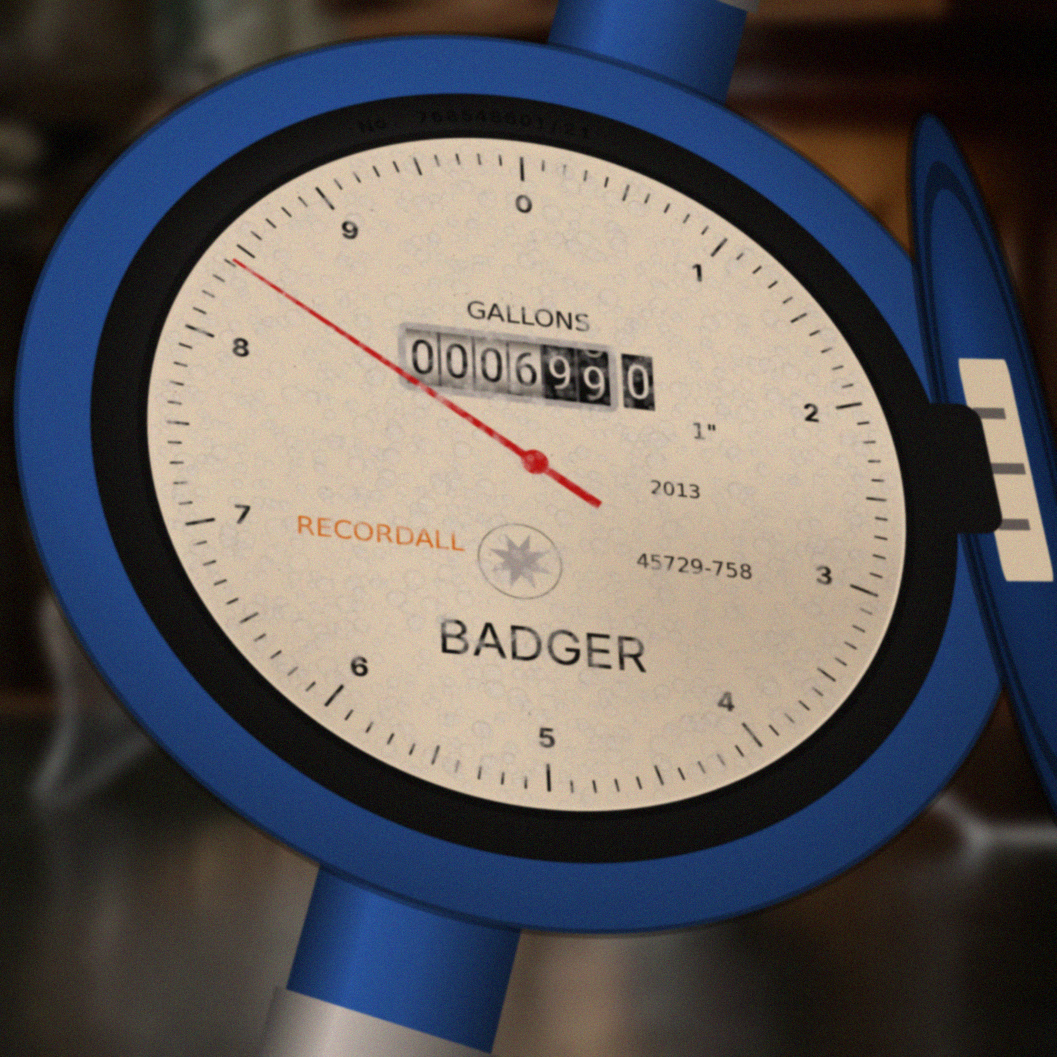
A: 6988.4 gal
